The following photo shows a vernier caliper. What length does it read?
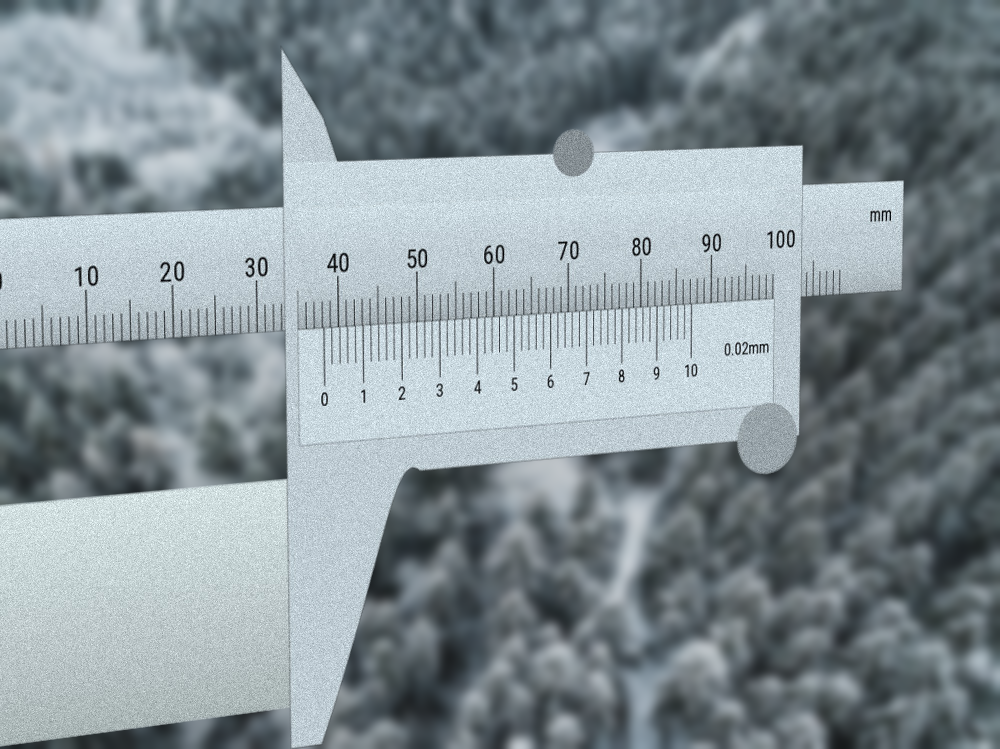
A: 38.2 mm
